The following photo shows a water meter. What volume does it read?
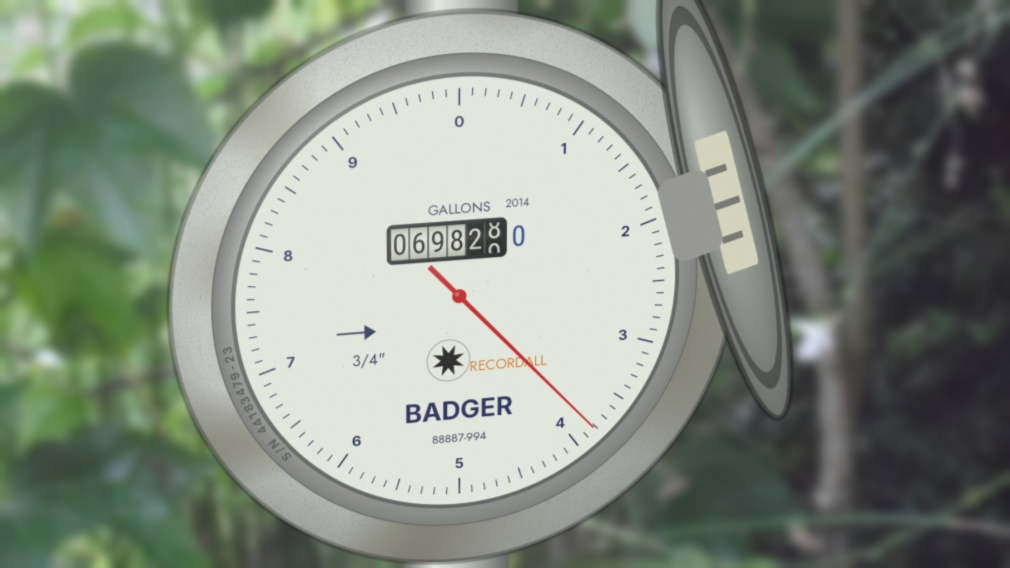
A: 698283.8 gal
